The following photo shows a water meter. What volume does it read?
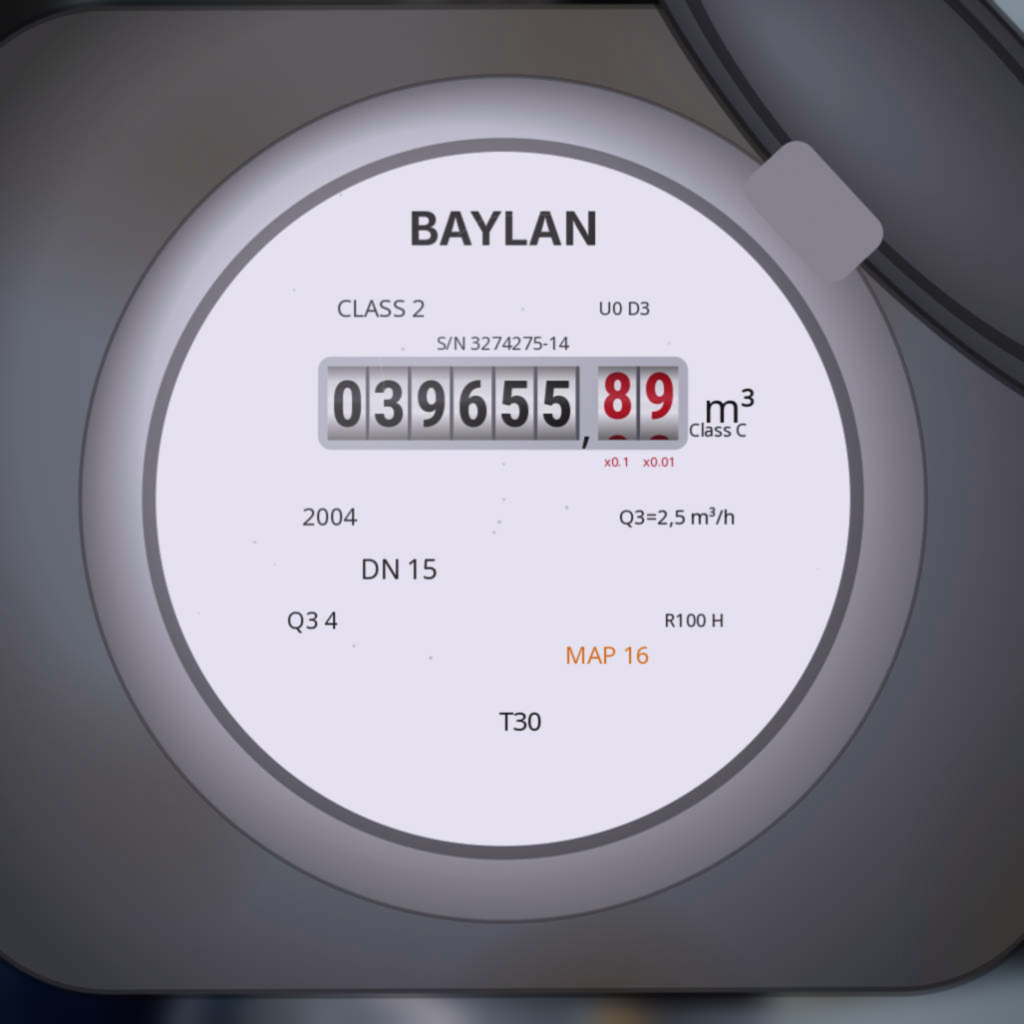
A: 39655.89 m³
